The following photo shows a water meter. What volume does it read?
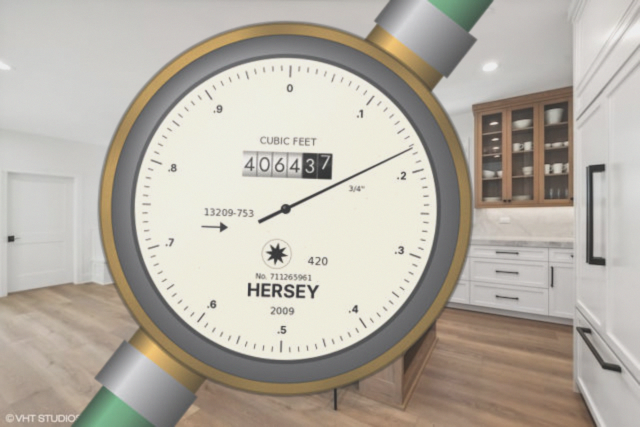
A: 406437.17 ft³
